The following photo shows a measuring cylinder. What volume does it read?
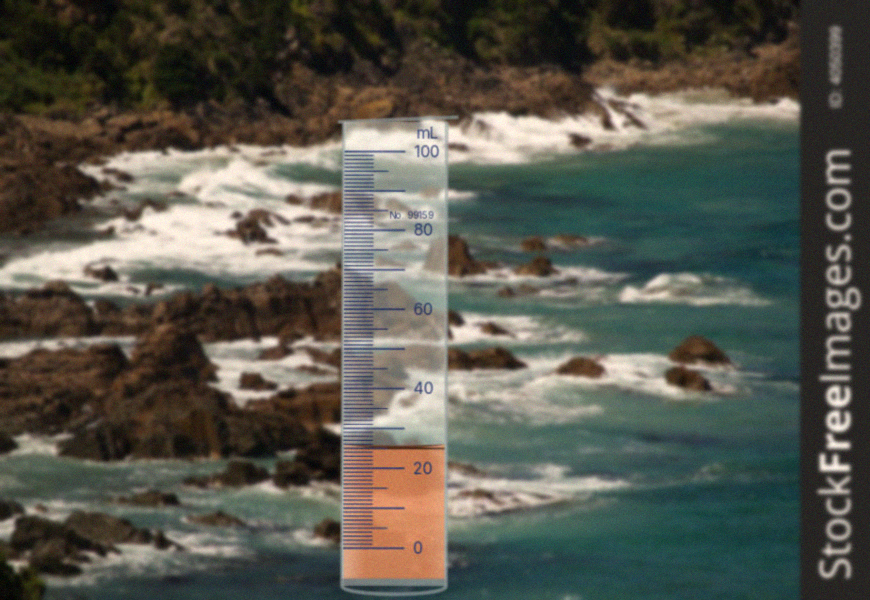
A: 25 mL
